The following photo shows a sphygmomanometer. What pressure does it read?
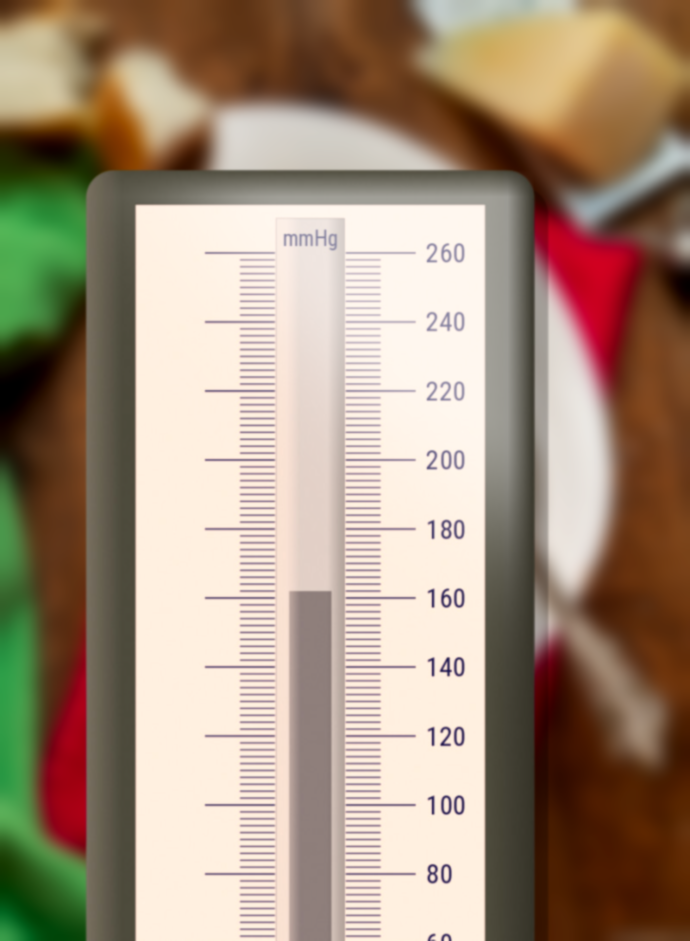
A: 162 mmHg
